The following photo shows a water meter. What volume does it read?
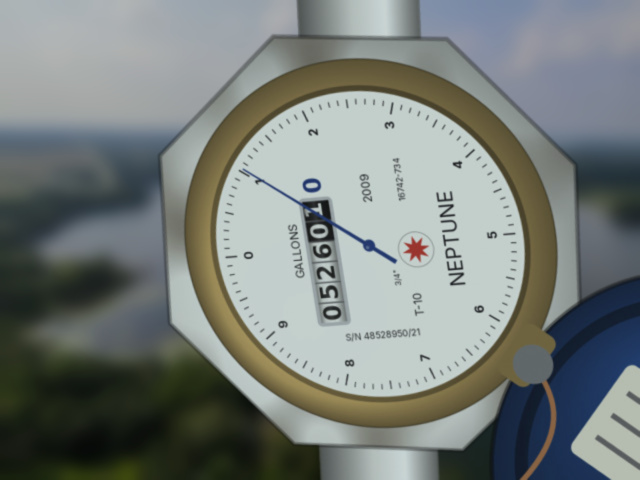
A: 526011.0 gal
